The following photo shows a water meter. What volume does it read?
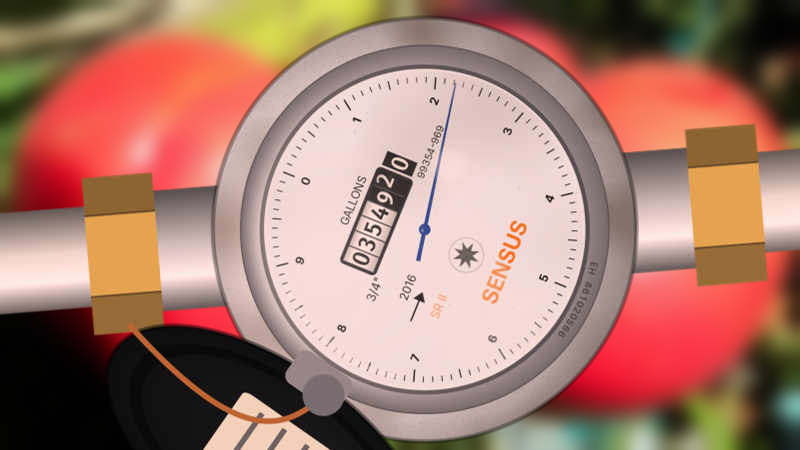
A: 354922.2 gal
